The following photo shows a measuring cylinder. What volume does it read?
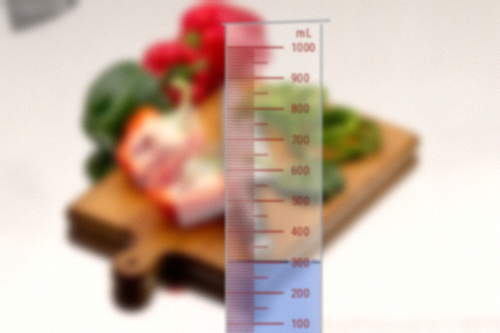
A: 300 mL
